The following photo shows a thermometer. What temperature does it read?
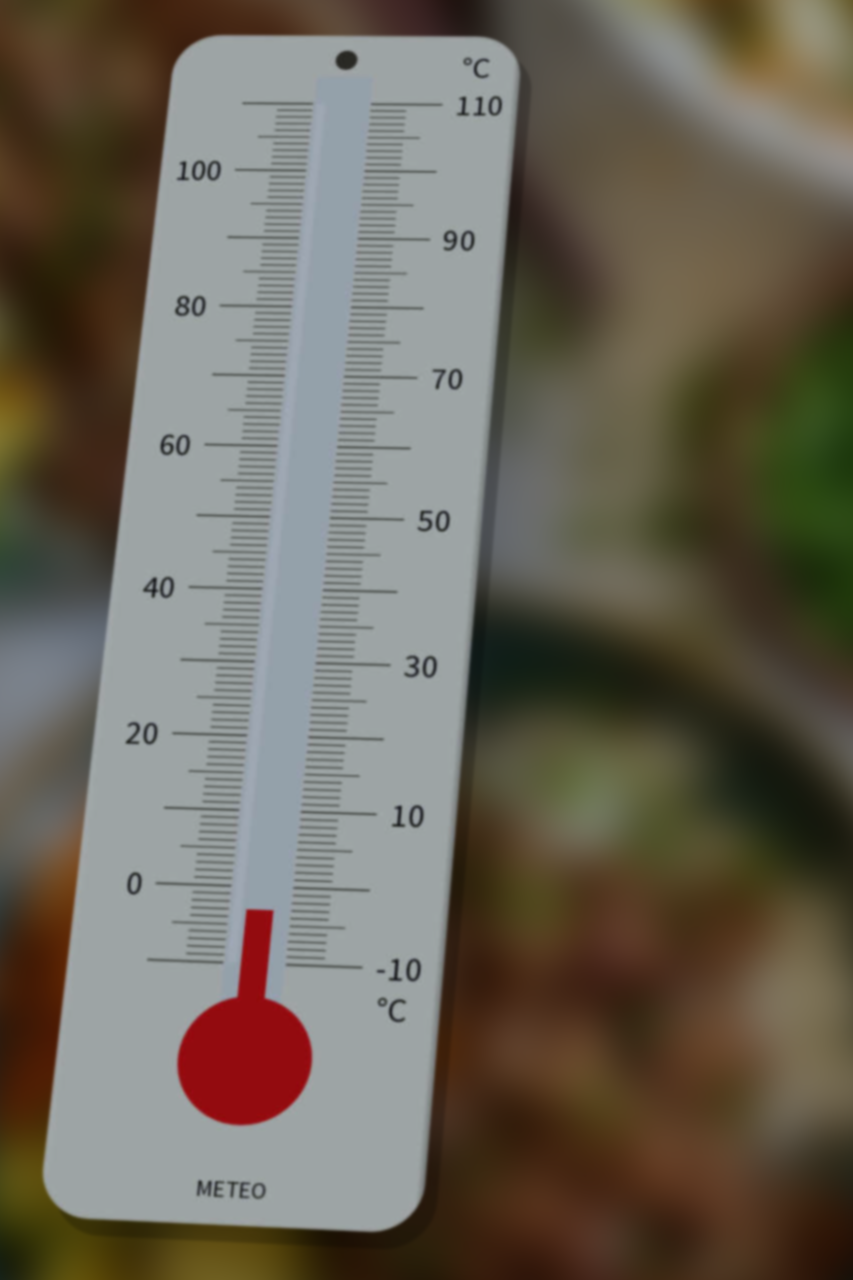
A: -3 °C
